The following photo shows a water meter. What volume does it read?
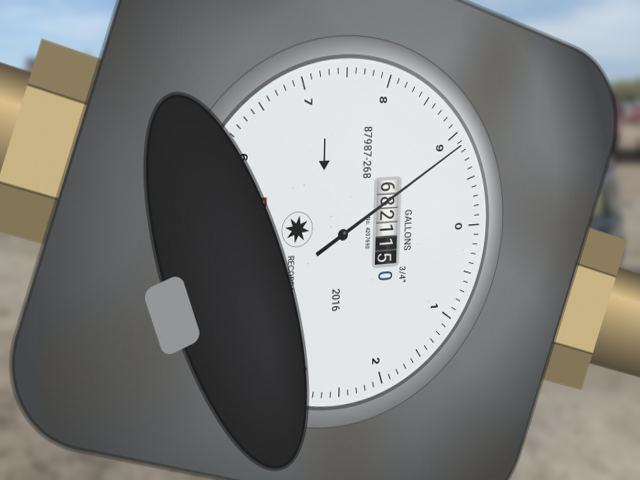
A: 6821149.1 gal
